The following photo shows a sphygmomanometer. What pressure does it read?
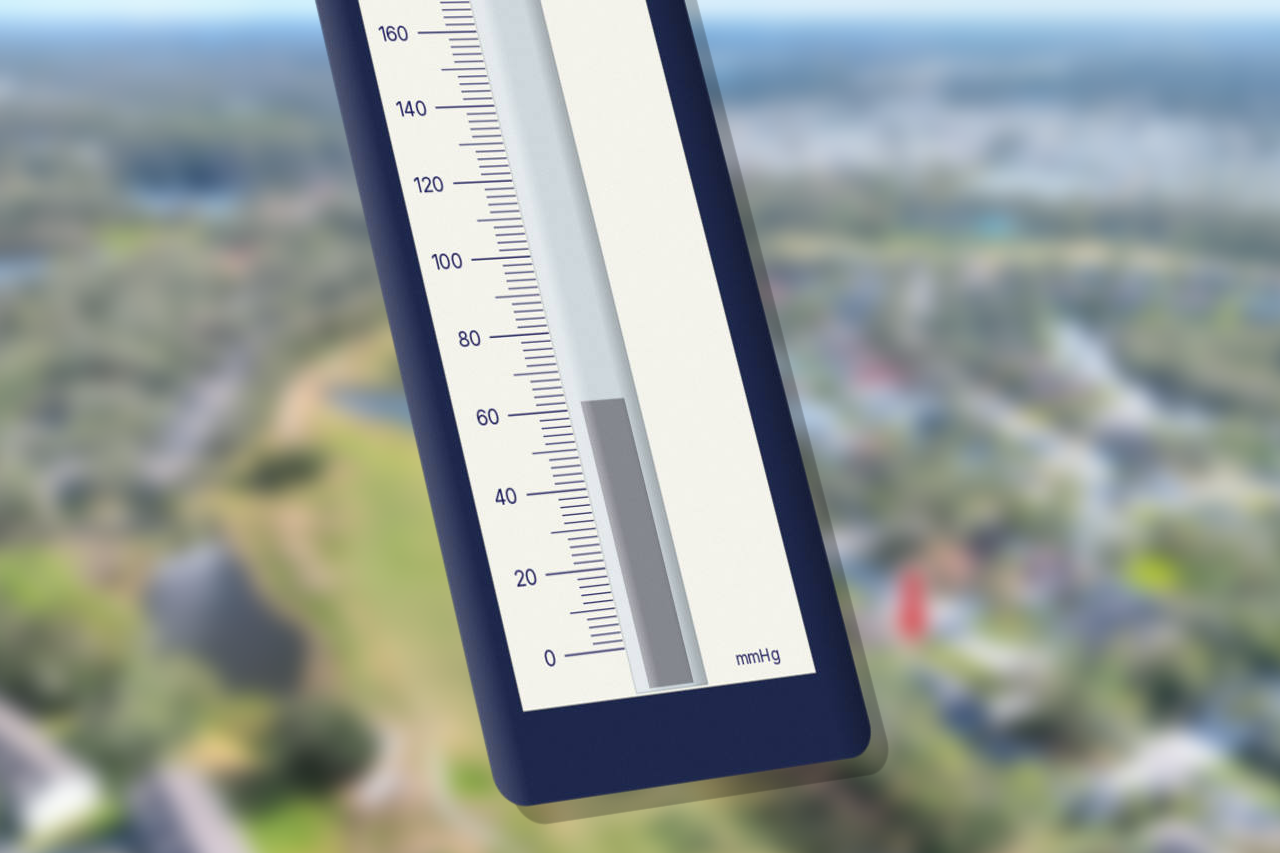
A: 62 mmHg
